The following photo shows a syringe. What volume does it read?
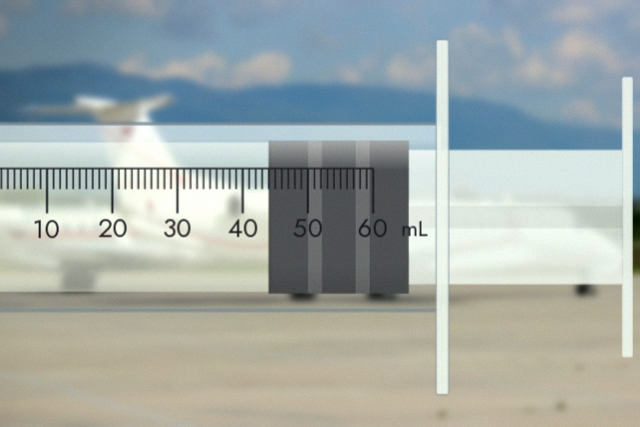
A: 44 mL
